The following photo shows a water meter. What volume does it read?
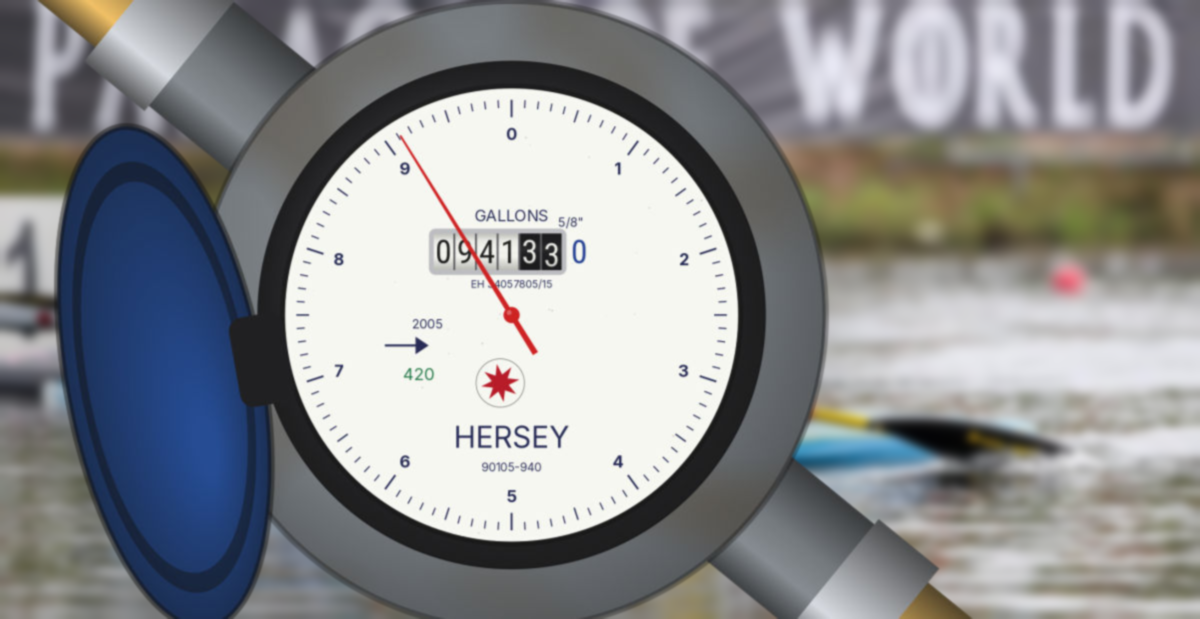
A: 941329.1 gal
